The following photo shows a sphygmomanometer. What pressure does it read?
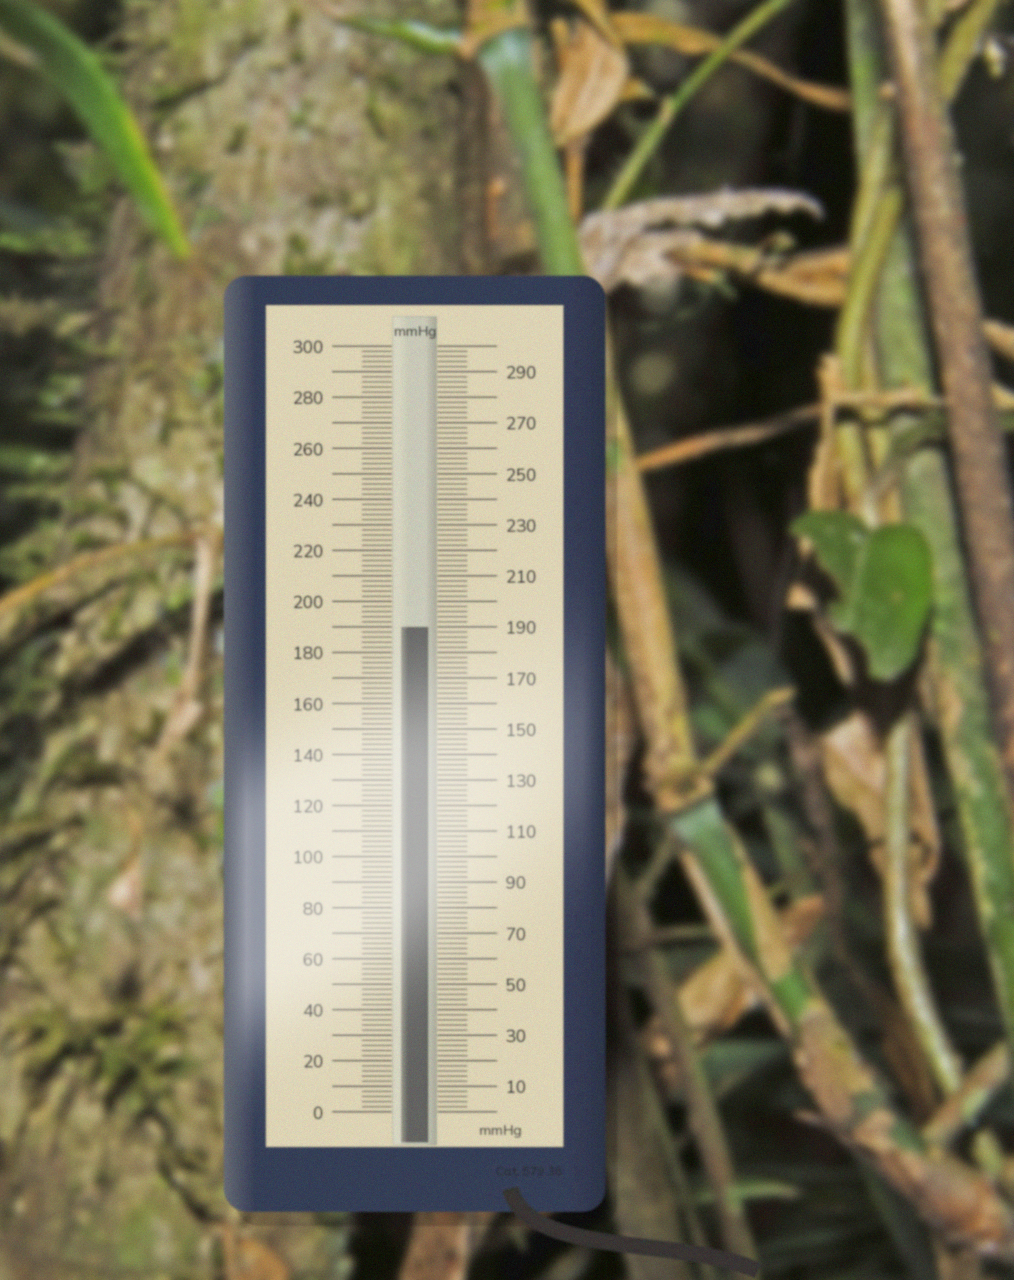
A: 190 mmHg
